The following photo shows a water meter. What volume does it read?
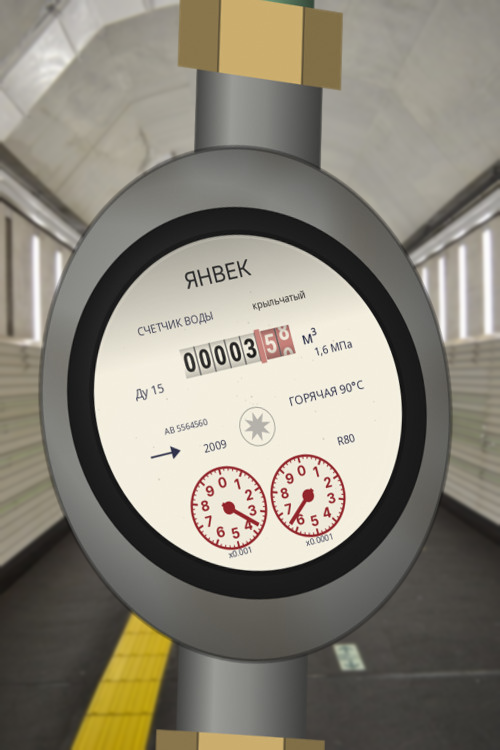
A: 3.5836 m³
